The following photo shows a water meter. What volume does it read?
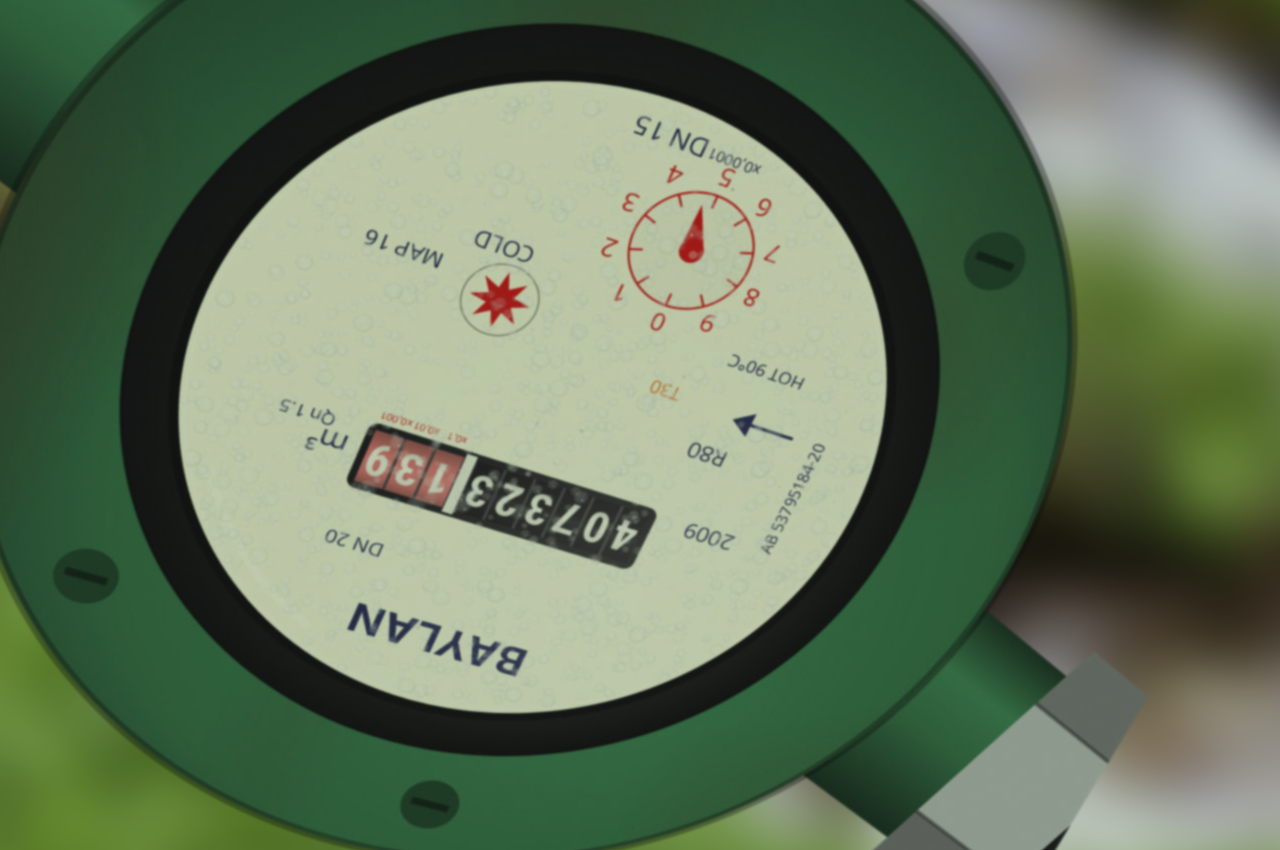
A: 407323.1394 m³
